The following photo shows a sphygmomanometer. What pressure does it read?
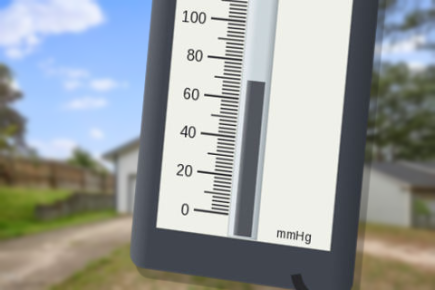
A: 70 mmHg
